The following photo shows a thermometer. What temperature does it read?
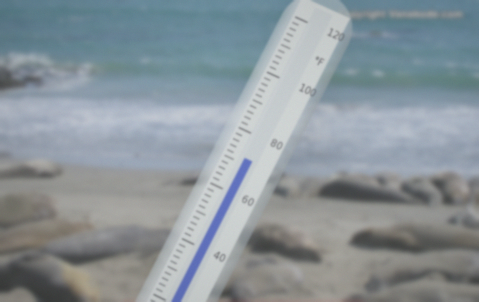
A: 72 °F
